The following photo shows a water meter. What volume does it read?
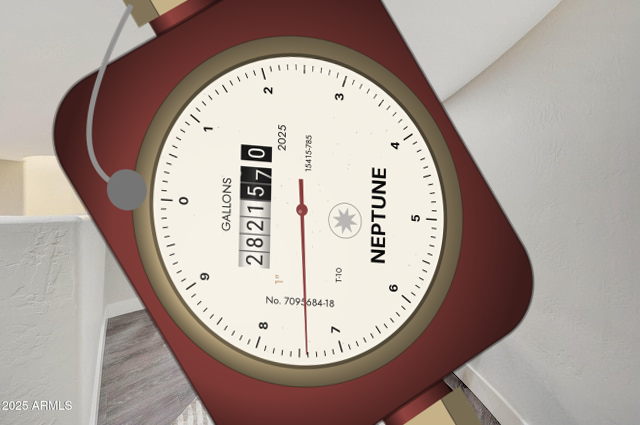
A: 2821567.4 gal
